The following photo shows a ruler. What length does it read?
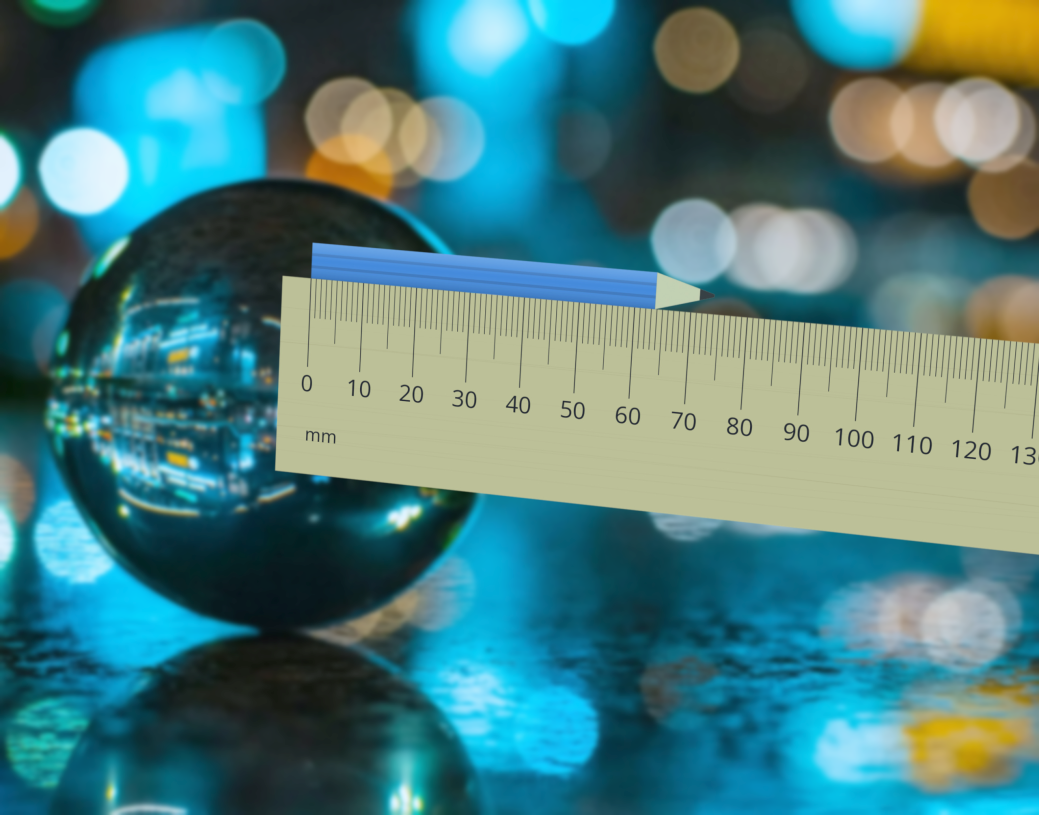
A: 74 mm
